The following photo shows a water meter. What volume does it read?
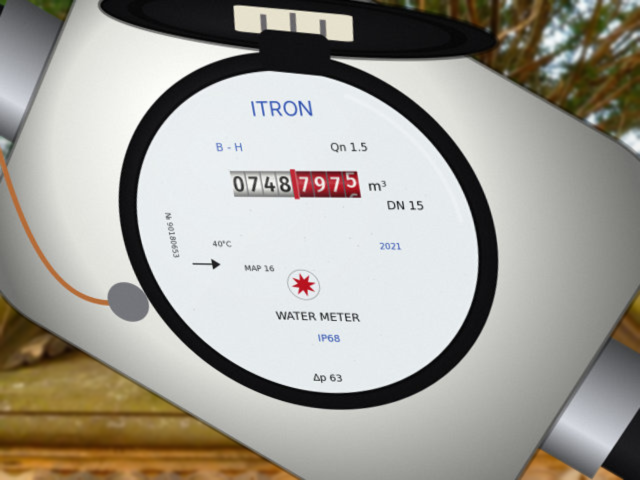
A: 748.7975 m³
